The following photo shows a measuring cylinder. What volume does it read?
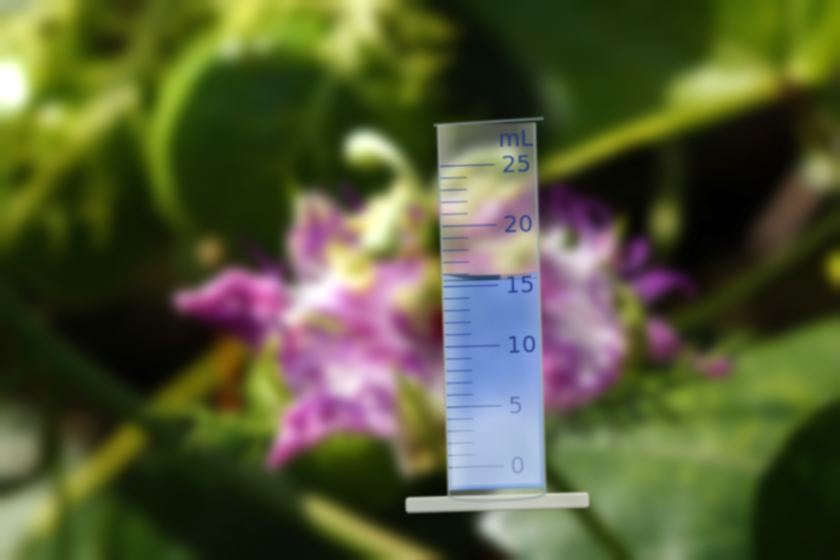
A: 15.5 mL
